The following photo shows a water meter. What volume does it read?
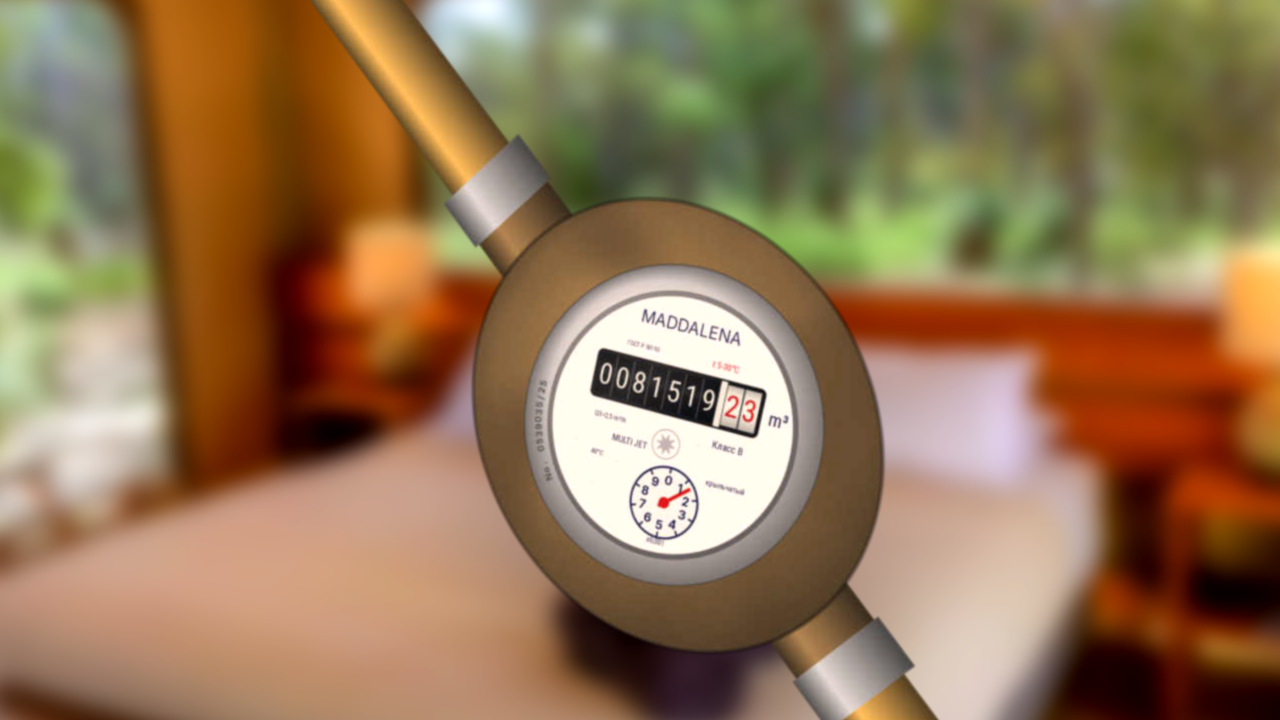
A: 81519.231 m³
